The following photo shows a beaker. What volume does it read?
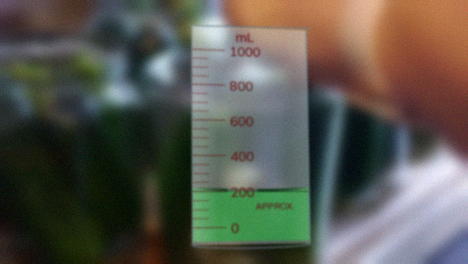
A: 200 mL
